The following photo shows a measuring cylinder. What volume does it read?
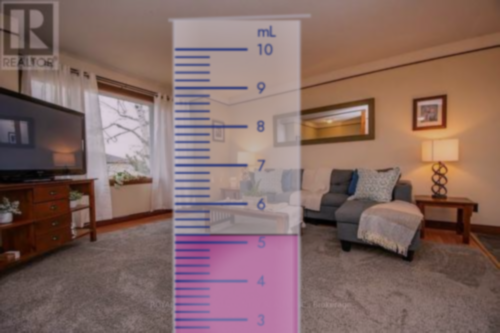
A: 5.2 mL
